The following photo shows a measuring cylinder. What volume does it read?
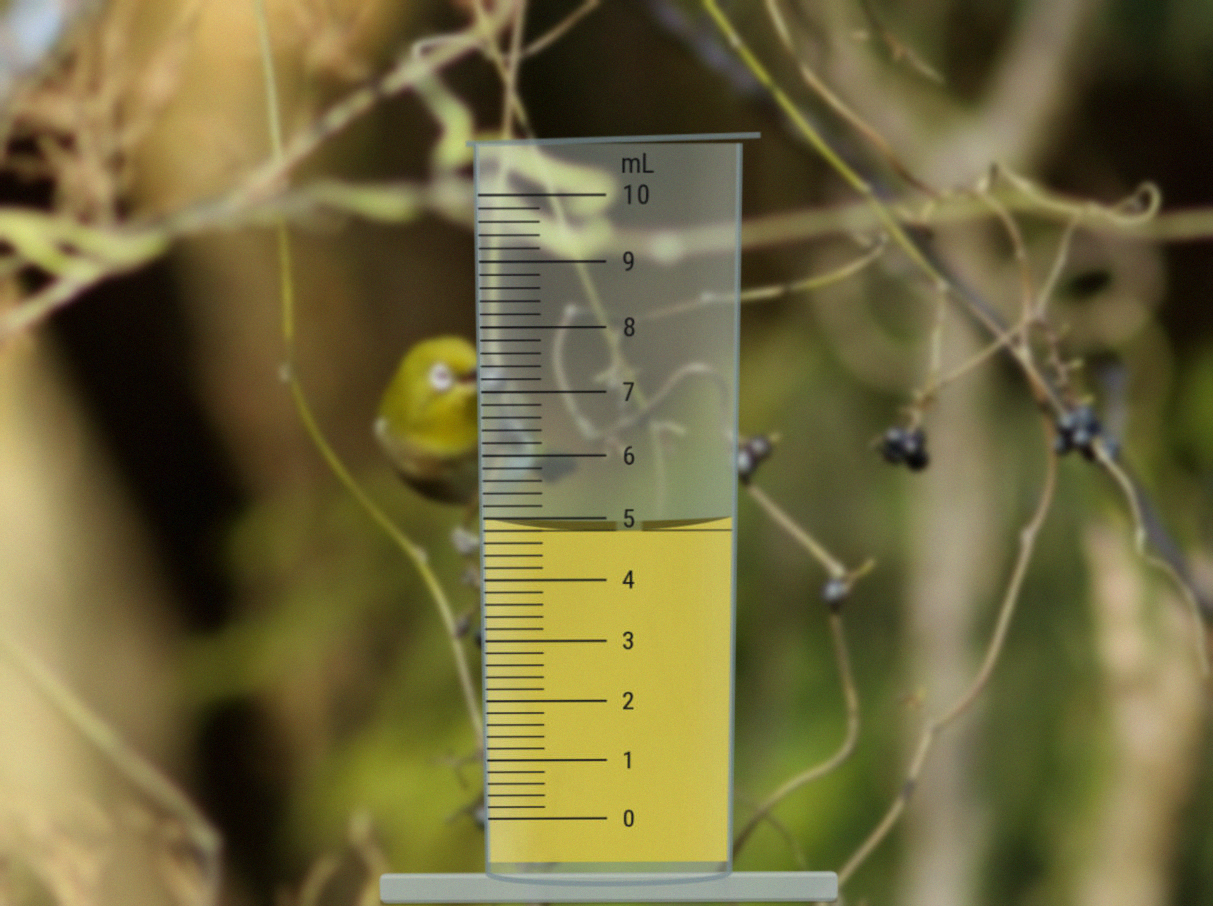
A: 4.8 mL
